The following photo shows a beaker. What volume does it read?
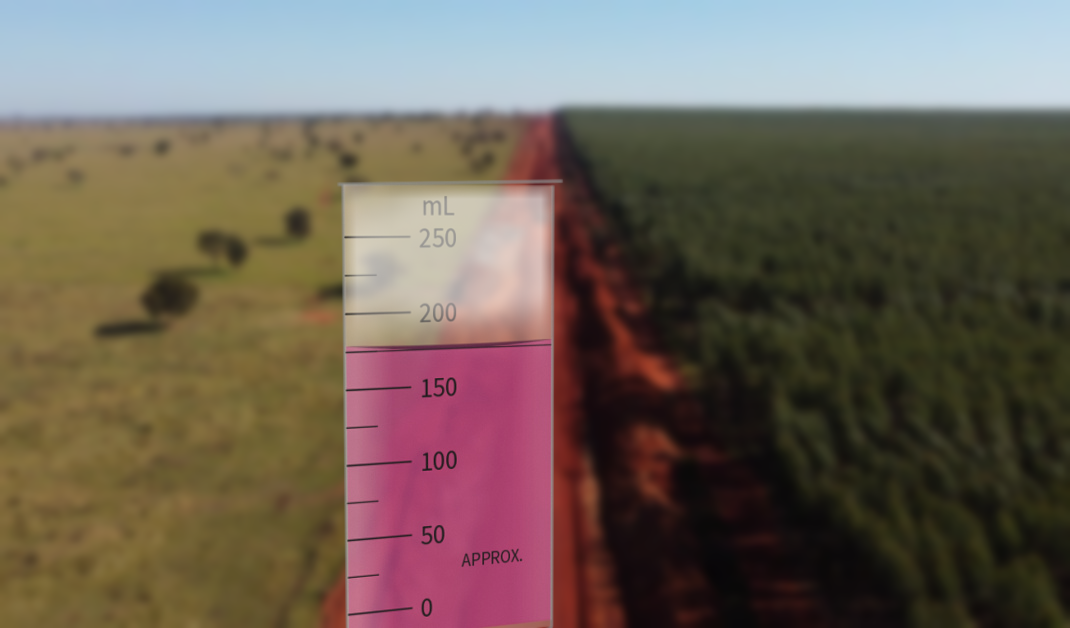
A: 175 mL
